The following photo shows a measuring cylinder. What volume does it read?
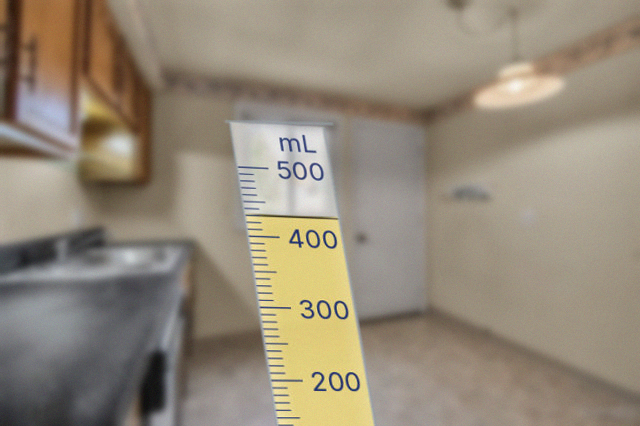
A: 430 mL
